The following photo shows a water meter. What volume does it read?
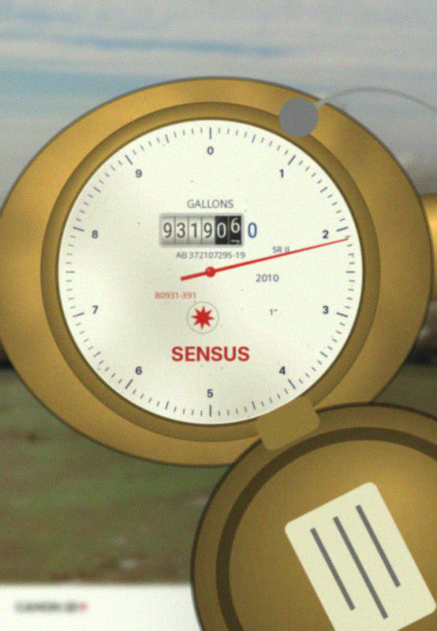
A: 9319062.1 gal
